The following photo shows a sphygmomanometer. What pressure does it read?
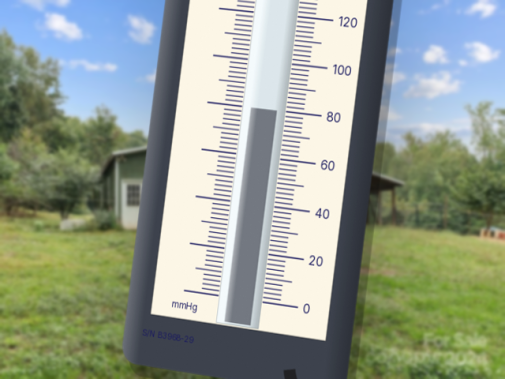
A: 80 mmHg
